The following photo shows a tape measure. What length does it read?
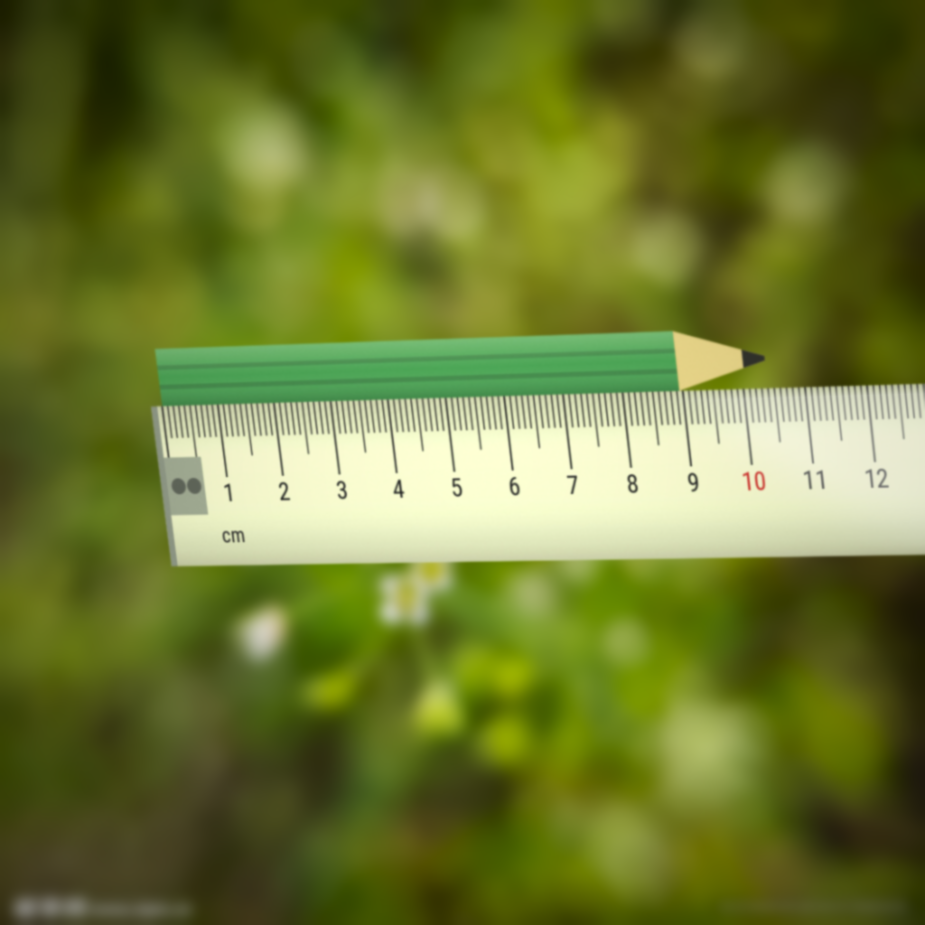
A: 10.4 cm
